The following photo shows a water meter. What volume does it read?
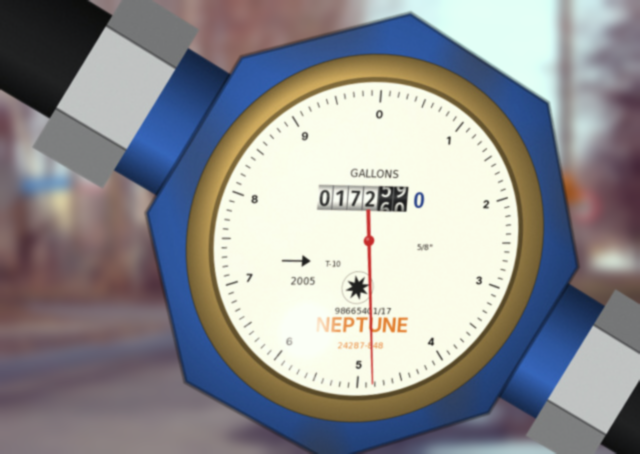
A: 172594.8 gal
